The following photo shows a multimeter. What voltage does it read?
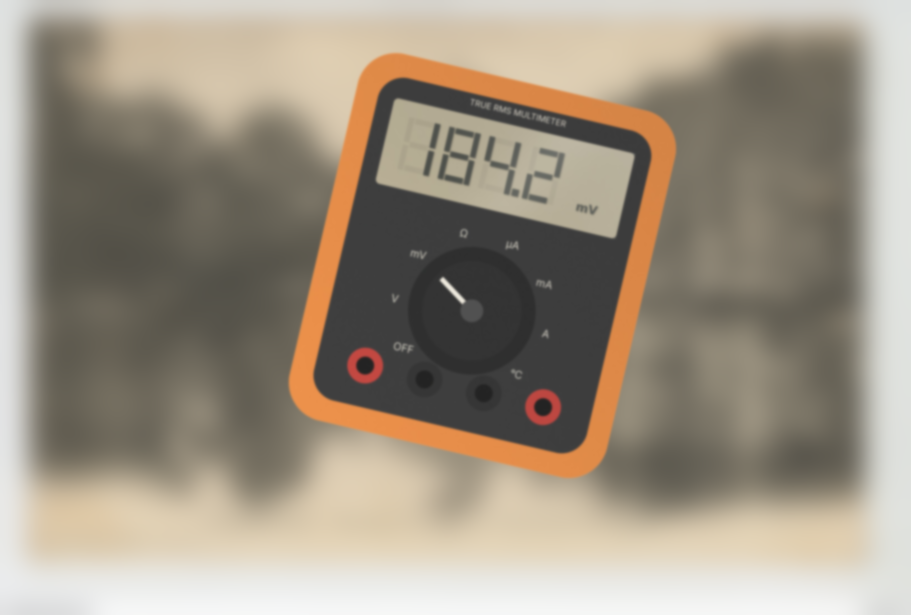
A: 184.2 mV
